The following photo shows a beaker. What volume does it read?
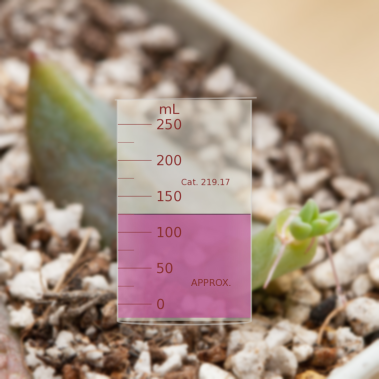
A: 125 mL
